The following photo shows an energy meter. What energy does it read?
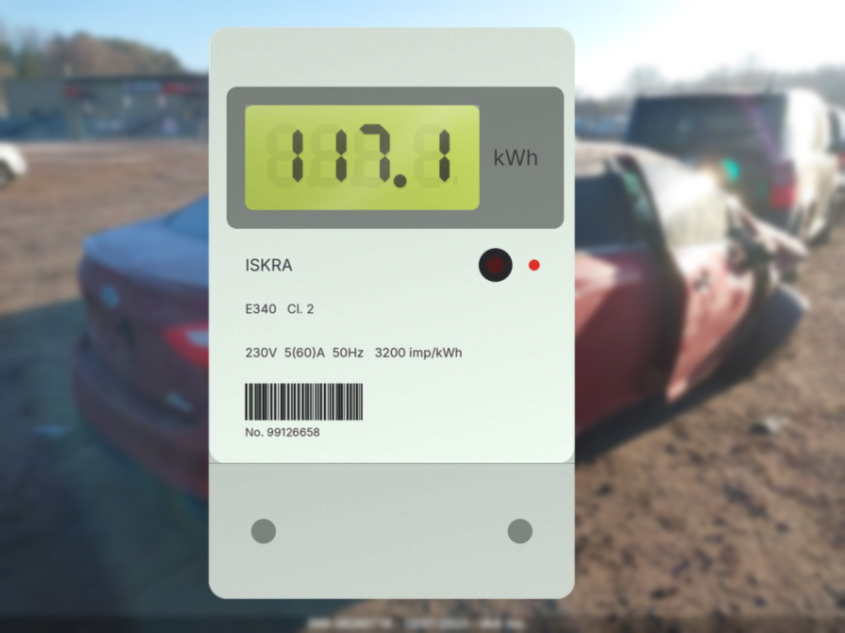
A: 117.1 kWh
